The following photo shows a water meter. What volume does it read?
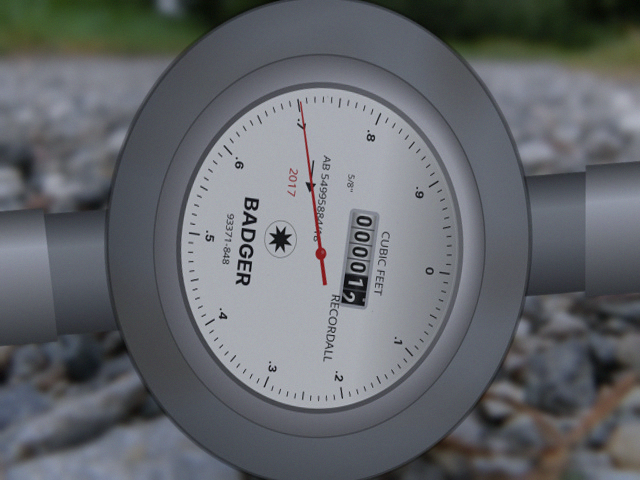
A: 11.70 ft³
